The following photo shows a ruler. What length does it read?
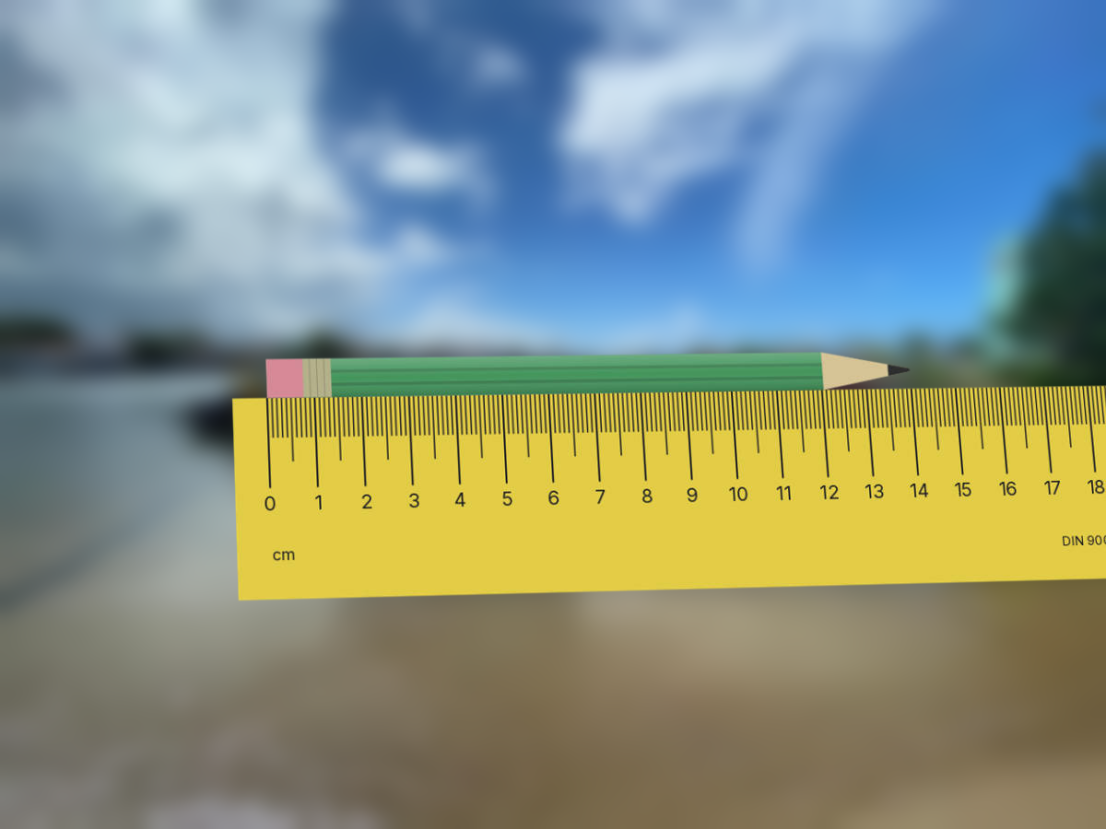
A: 14 cm
